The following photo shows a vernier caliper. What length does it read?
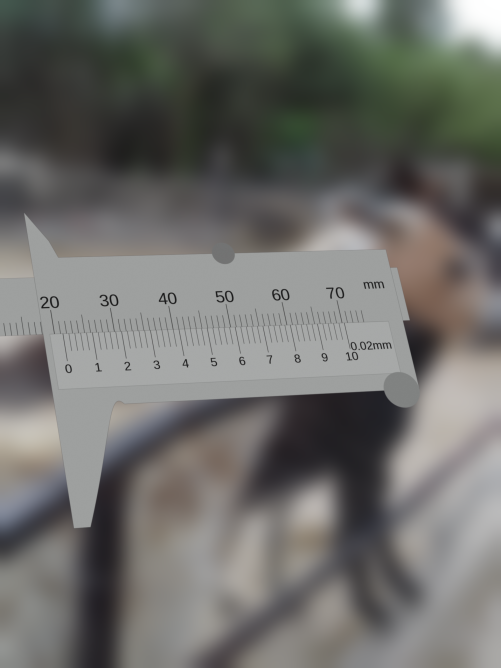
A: 21.4 mm
